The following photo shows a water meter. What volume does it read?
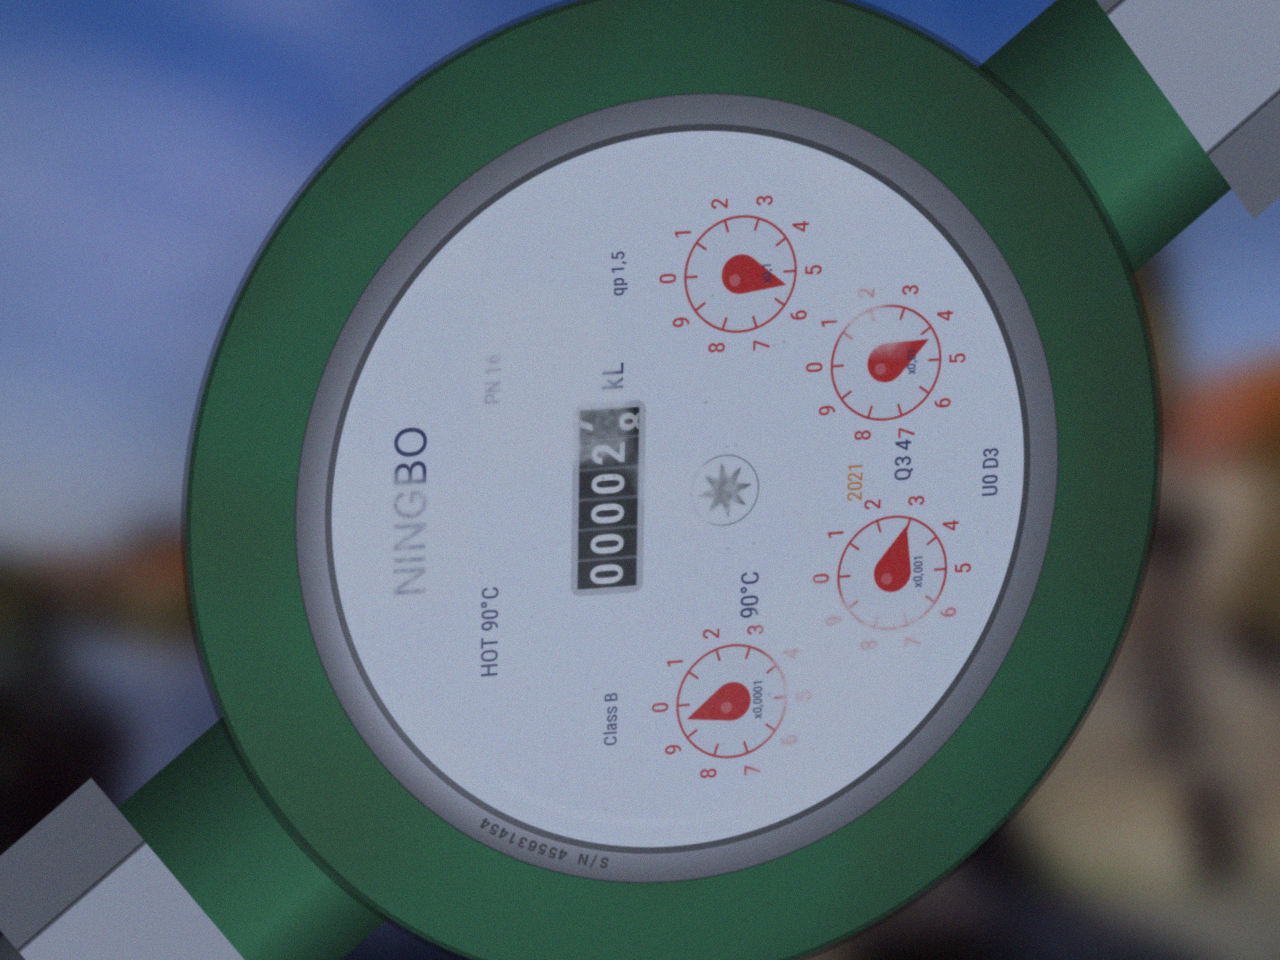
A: 27.5429 kL
